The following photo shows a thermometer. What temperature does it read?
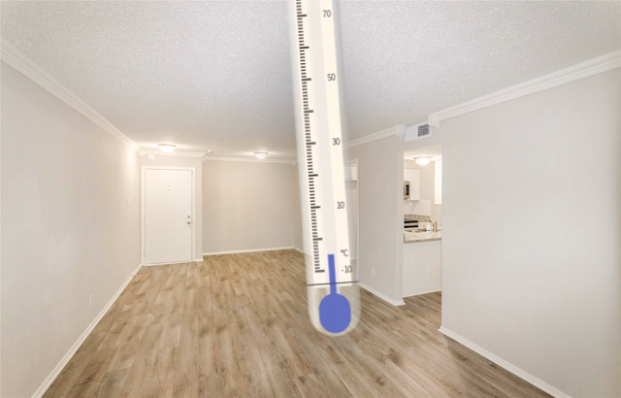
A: -5 °C
